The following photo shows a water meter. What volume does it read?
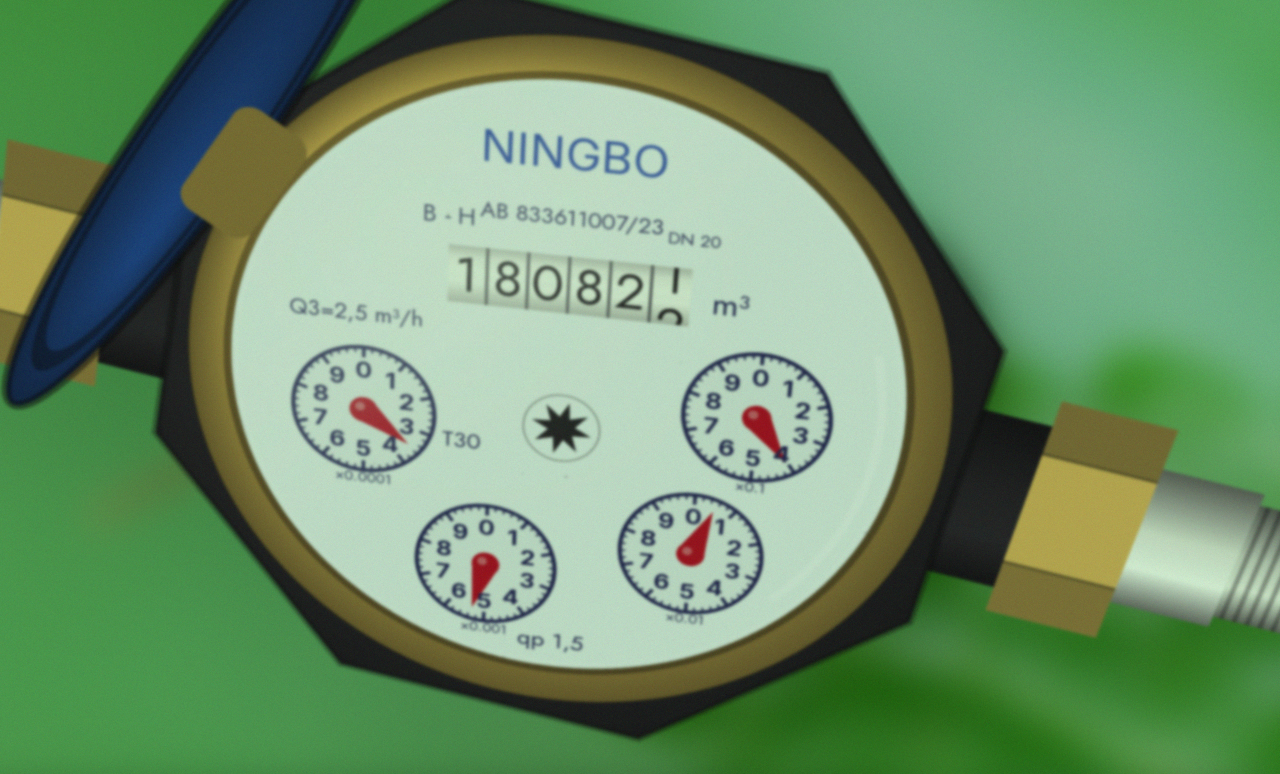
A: 180821.4053 m³
